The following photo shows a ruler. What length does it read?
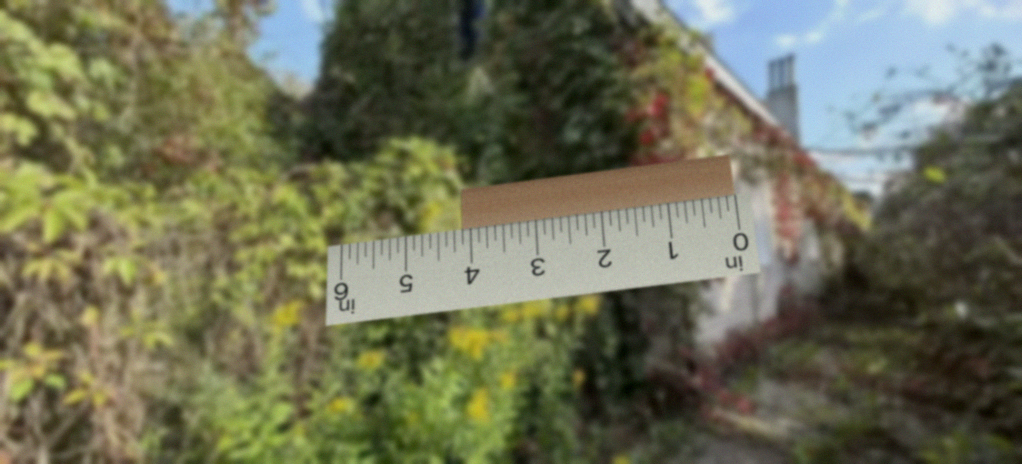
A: 4.125 in
